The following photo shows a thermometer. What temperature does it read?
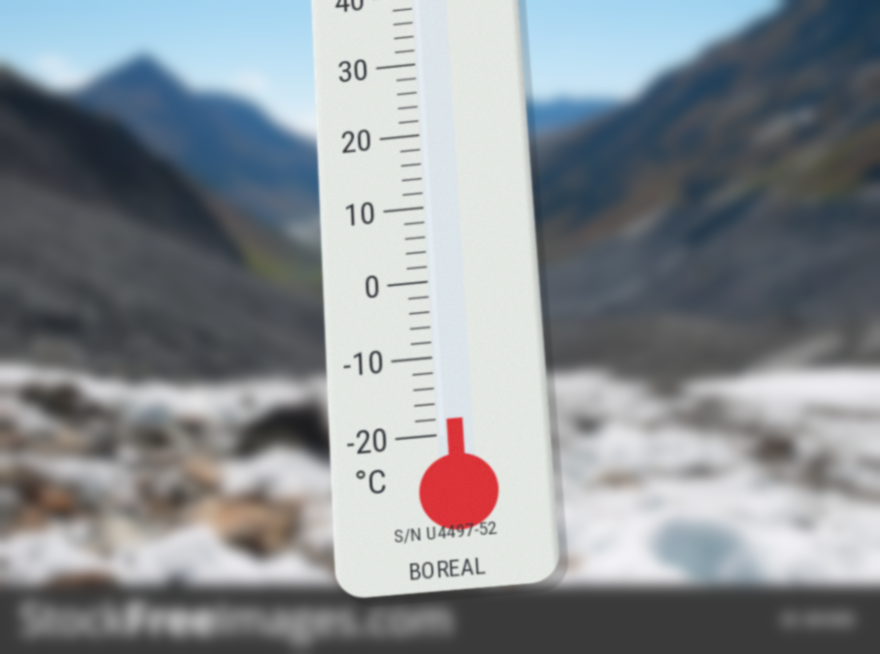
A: -18 °C
